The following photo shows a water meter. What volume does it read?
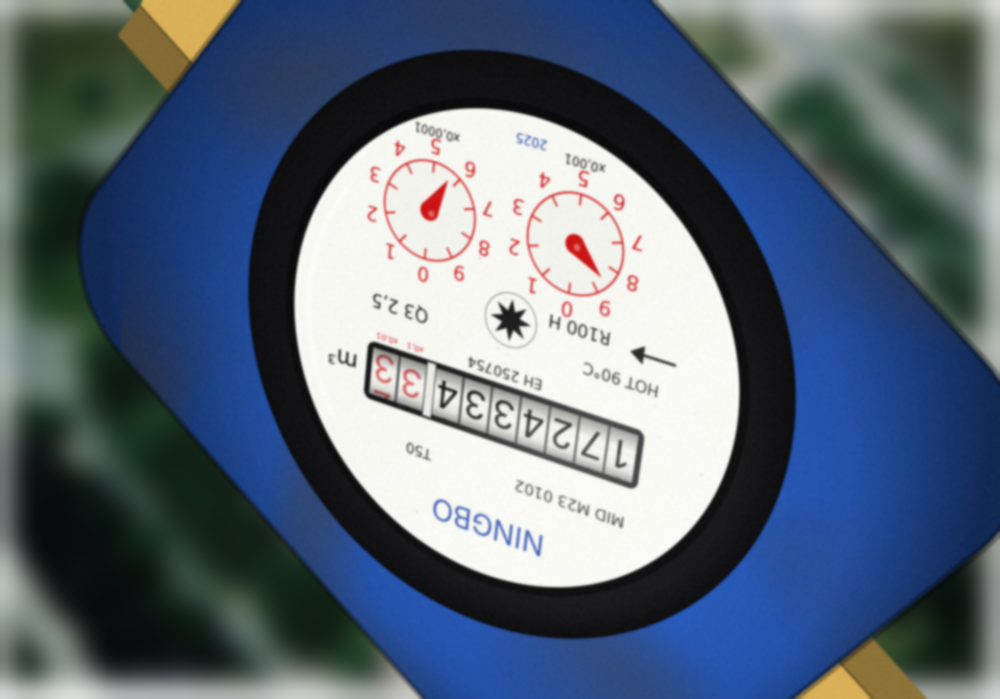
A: 1724334.3285 m³
